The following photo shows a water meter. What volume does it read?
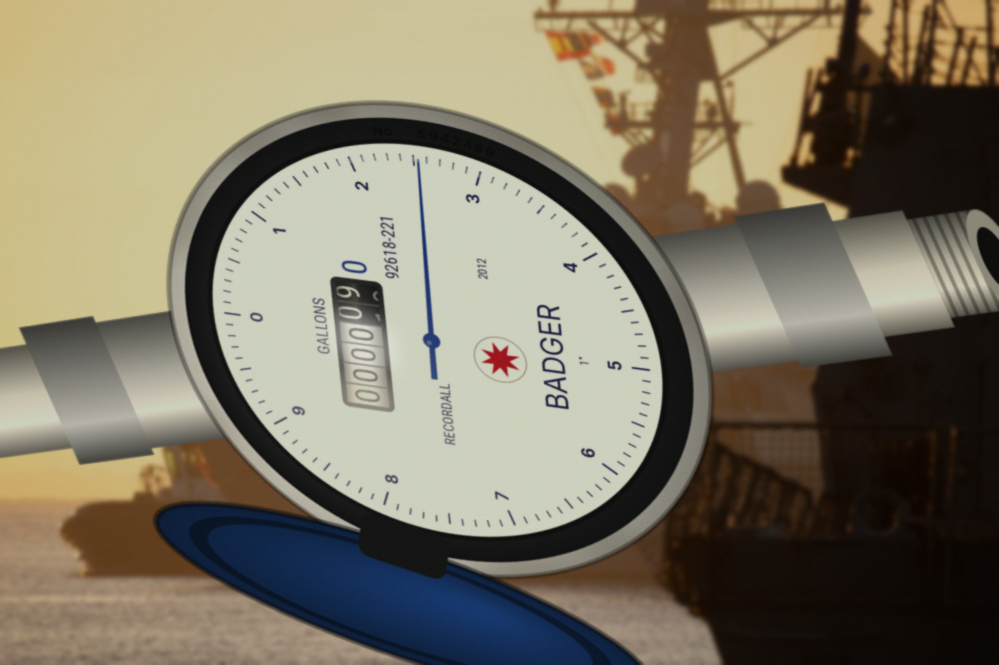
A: 92.5 gal
